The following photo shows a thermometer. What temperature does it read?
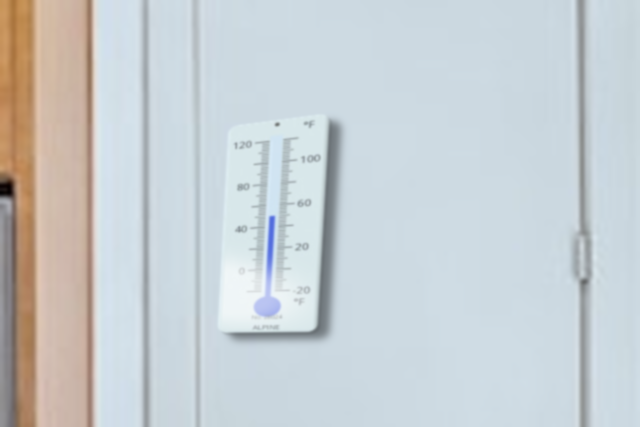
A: 50 °F
